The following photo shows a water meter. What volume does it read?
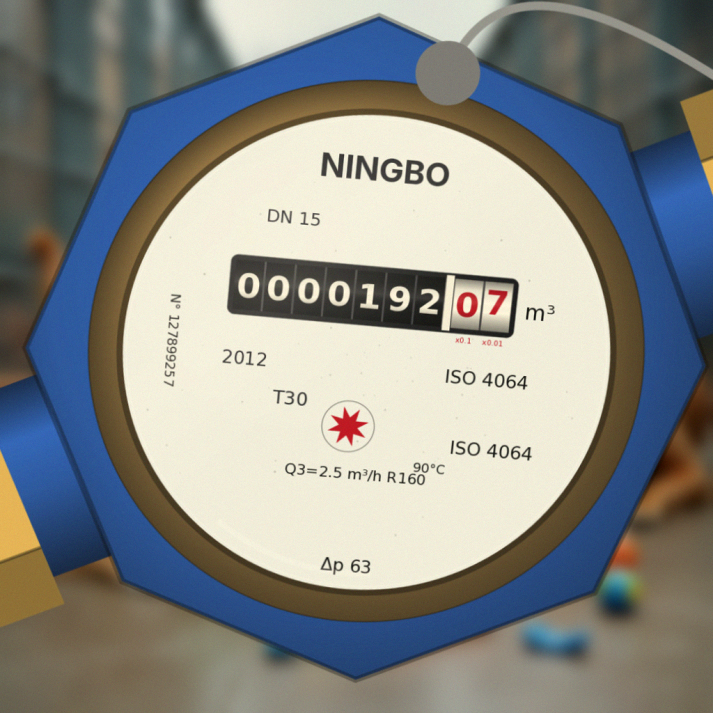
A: 192.07 m³
